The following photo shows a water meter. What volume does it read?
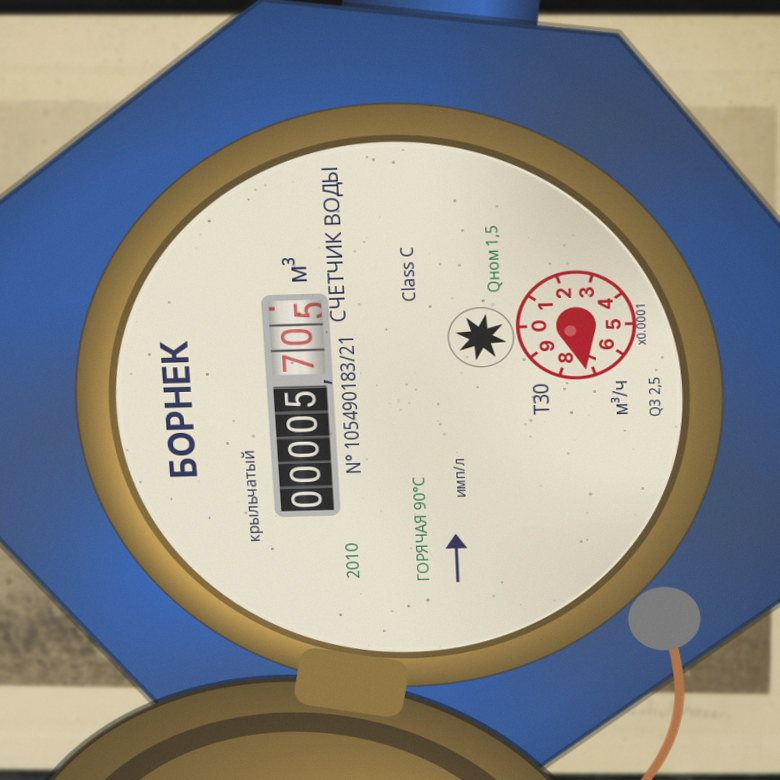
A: 5.7047 m³
